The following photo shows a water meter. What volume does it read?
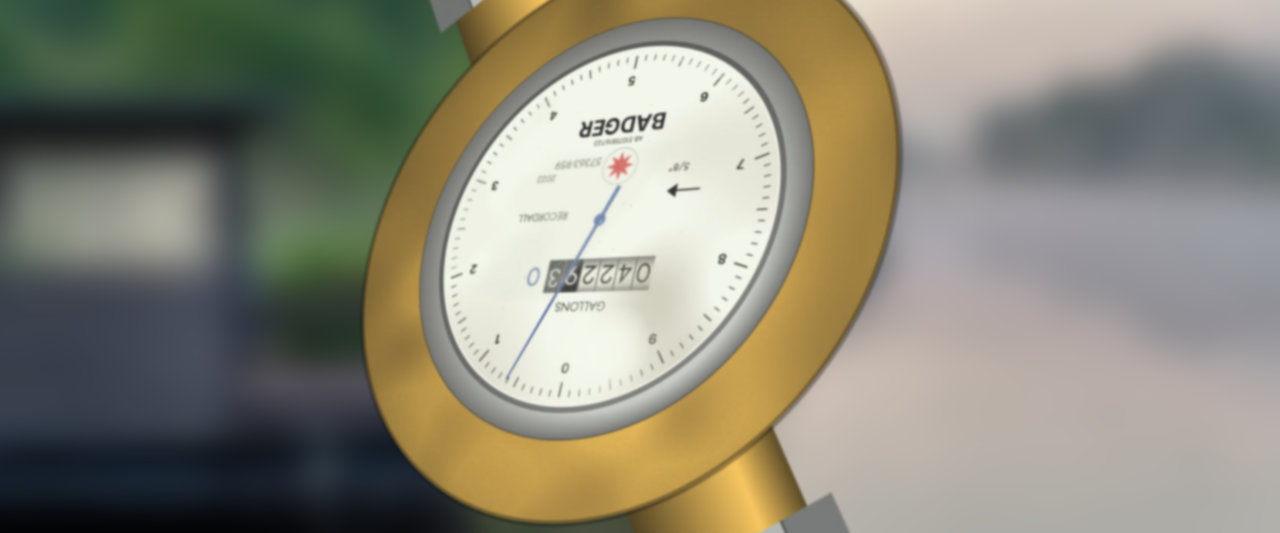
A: 422930.6 gal
